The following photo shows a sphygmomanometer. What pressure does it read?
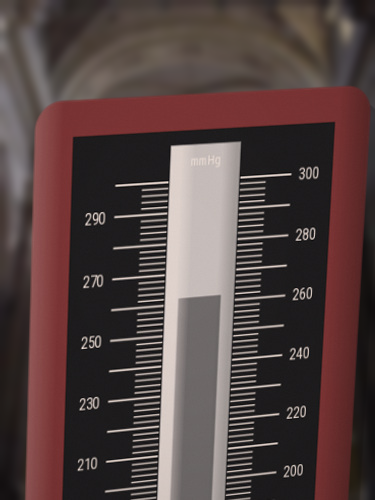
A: 262 mmHg
